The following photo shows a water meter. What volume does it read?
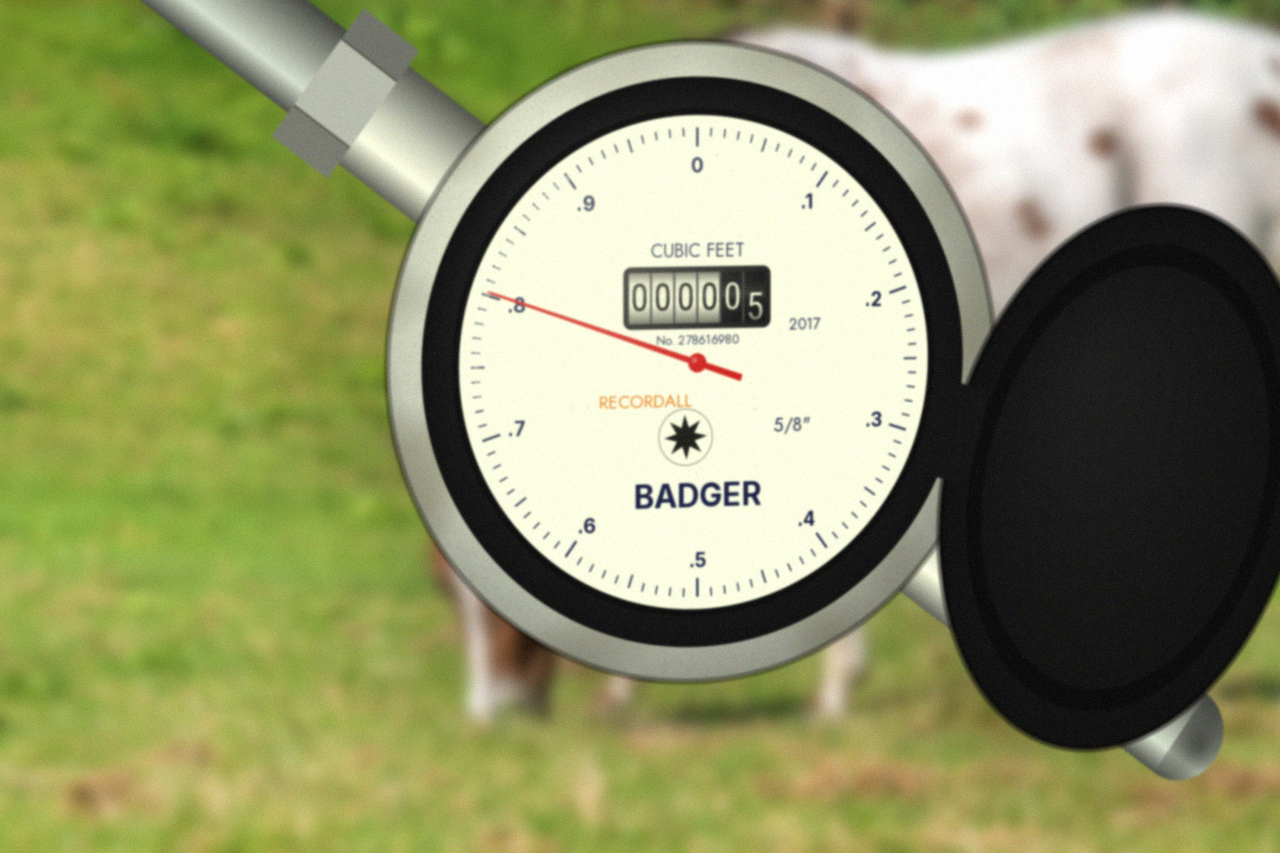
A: 4.80 ft³
